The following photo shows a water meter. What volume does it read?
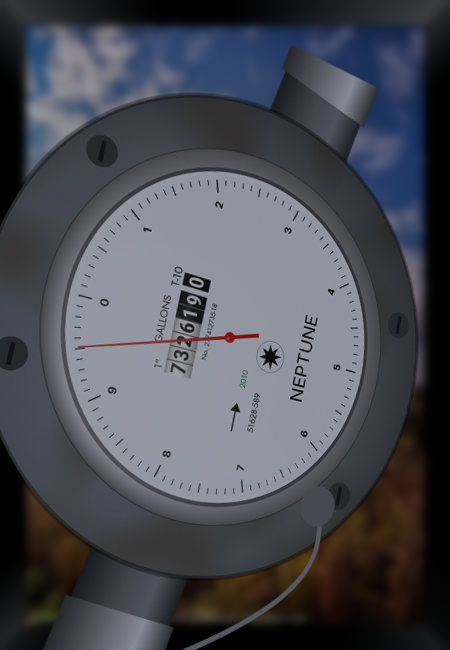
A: 7326189.5 gal
